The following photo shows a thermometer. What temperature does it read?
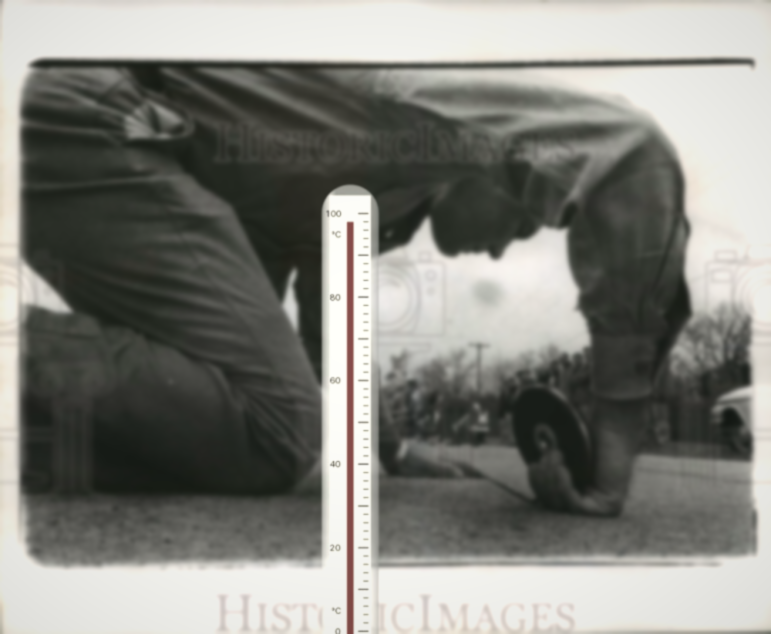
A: 98 °C
